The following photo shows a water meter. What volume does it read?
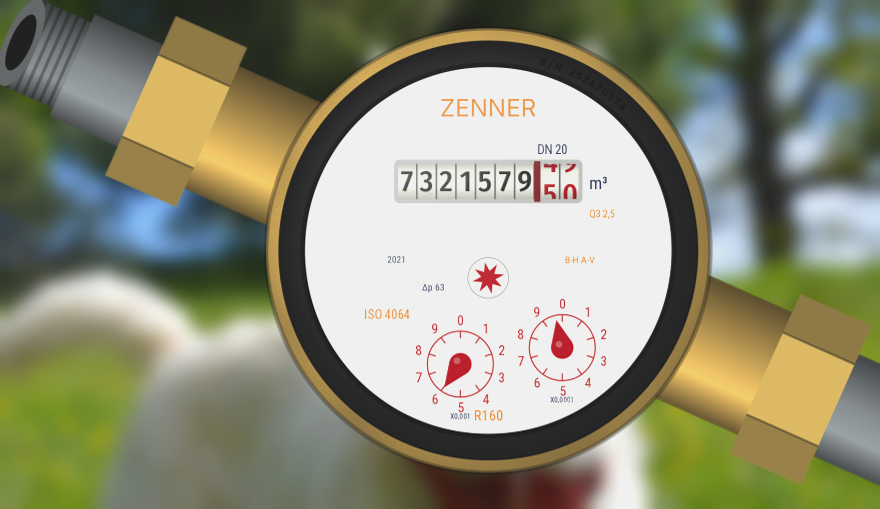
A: 7321579.4959 m³
